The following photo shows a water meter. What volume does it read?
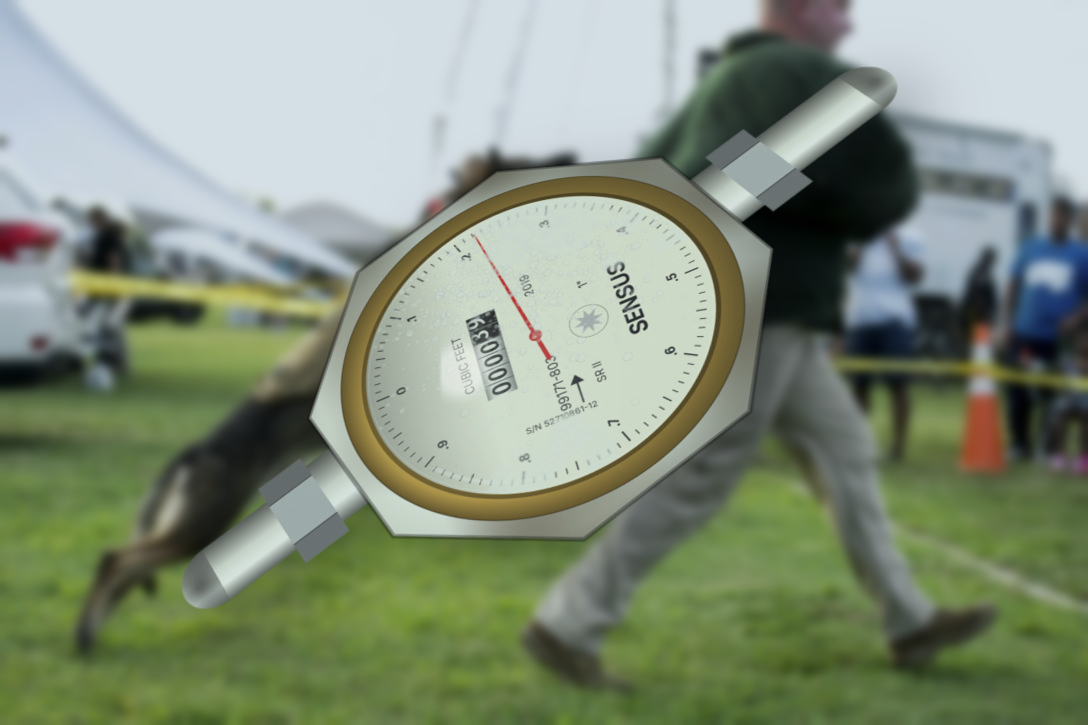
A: 39.22 ft³
